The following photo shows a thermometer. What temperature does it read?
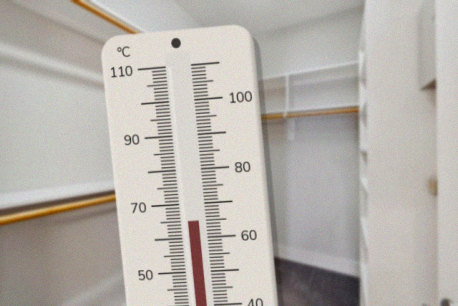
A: 65 °C
